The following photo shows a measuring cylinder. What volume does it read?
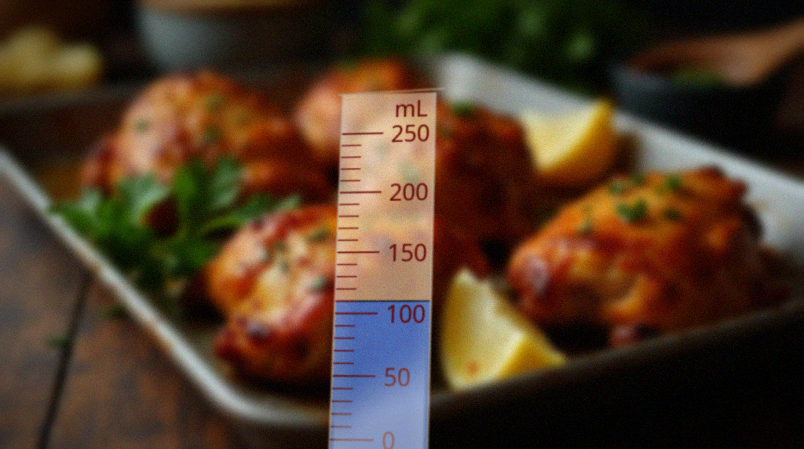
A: 110 mL
